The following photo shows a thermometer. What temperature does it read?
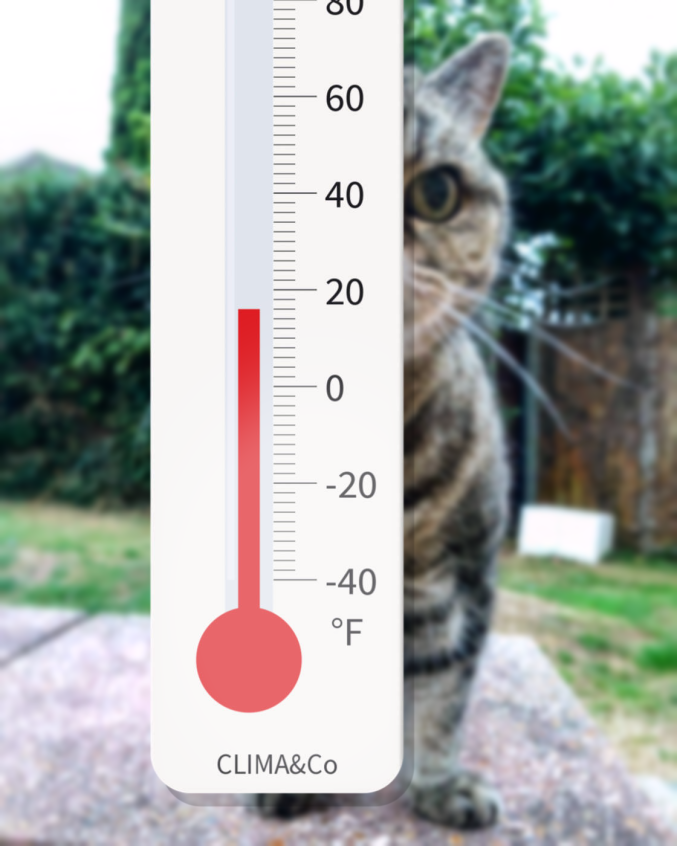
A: 16 °F
